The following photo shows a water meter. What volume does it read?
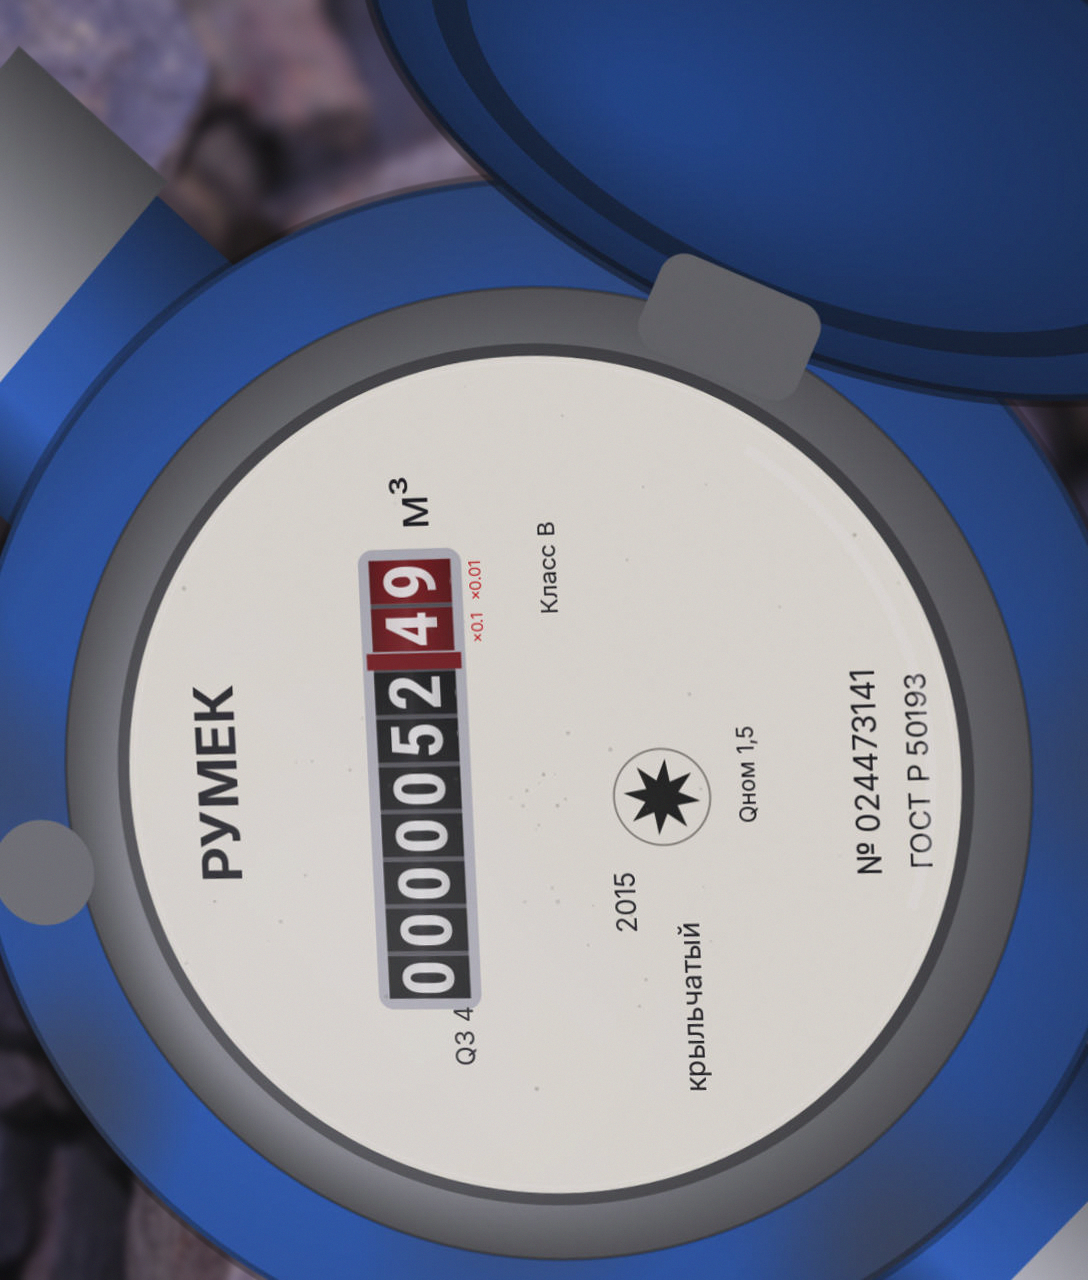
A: 52.49 m³
